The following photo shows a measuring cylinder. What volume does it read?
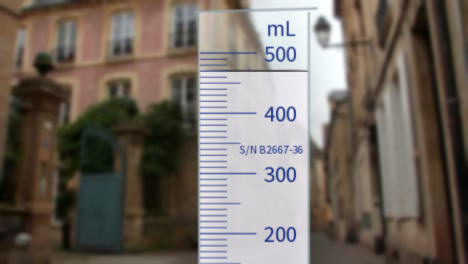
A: 470 mL
